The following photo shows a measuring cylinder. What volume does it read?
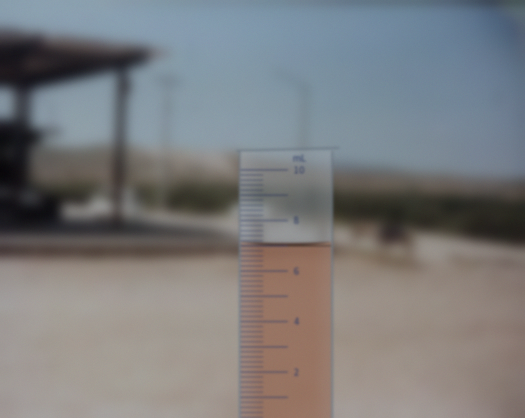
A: 7 mL
